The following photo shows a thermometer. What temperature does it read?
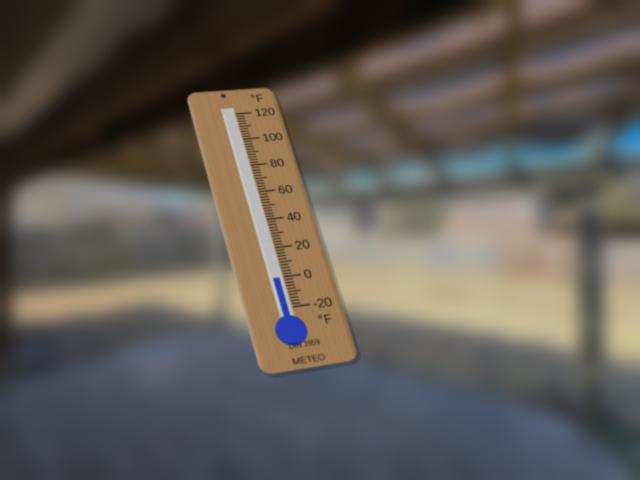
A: 0 °F
